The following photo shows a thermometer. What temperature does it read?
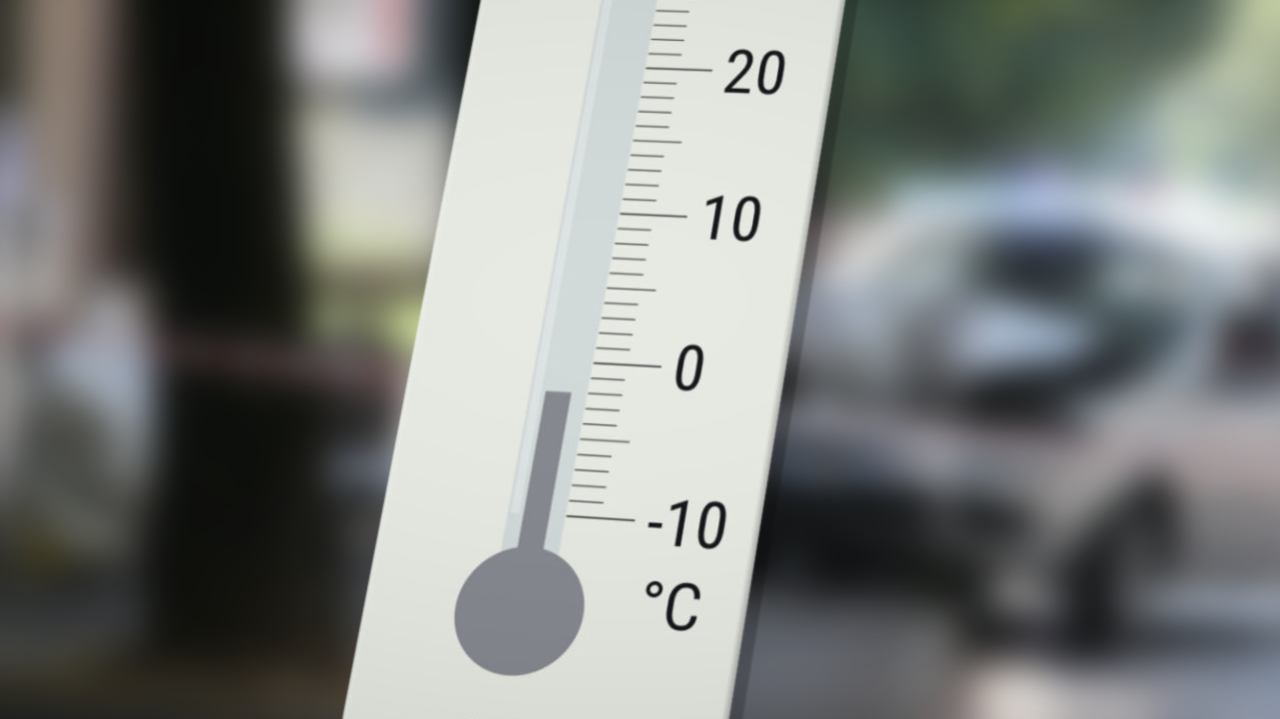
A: -2 °C
